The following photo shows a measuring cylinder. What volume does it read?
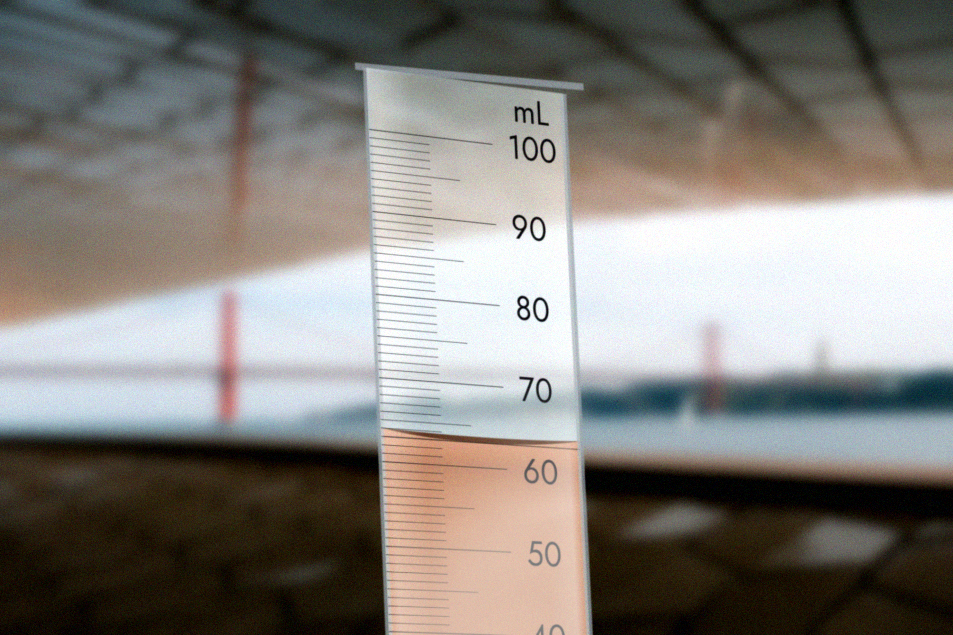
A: 63 mL
